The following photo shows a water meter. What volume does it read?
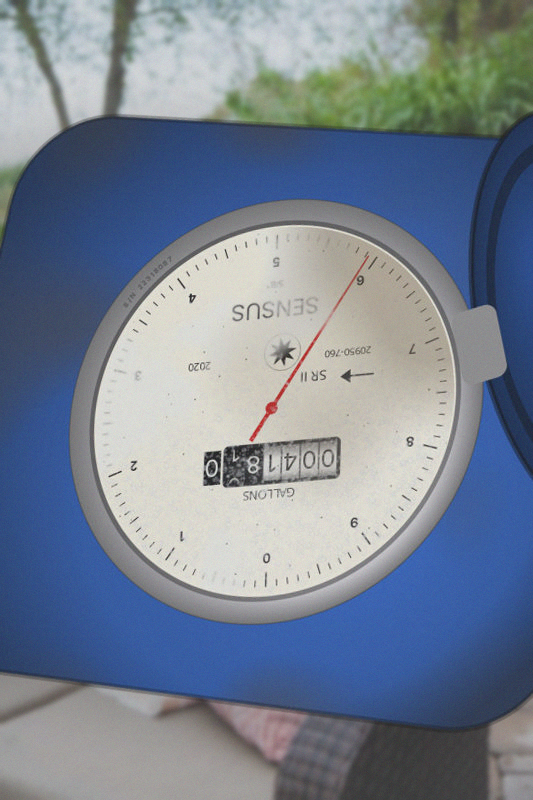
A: 41805.9 gal
